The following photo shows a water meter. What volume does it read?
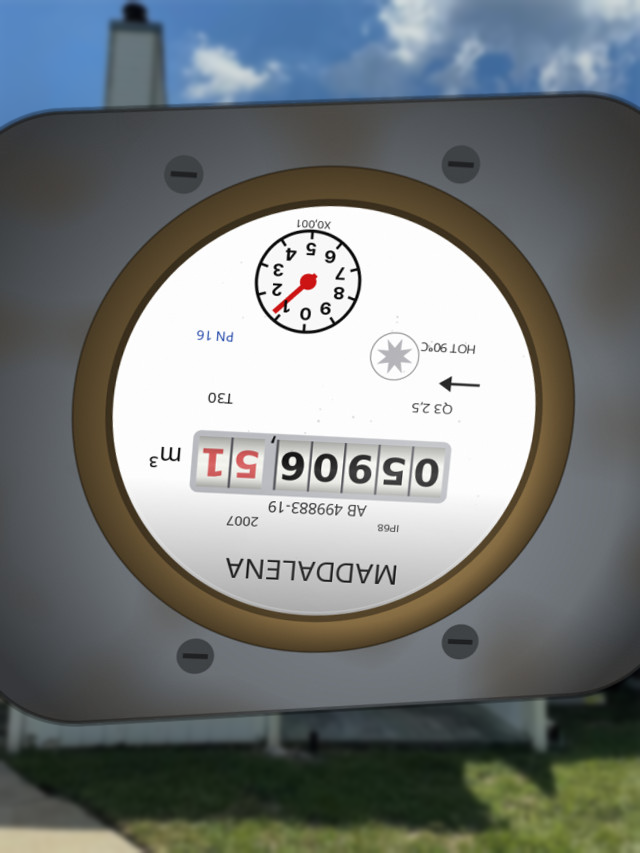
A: 5906.511 m³
